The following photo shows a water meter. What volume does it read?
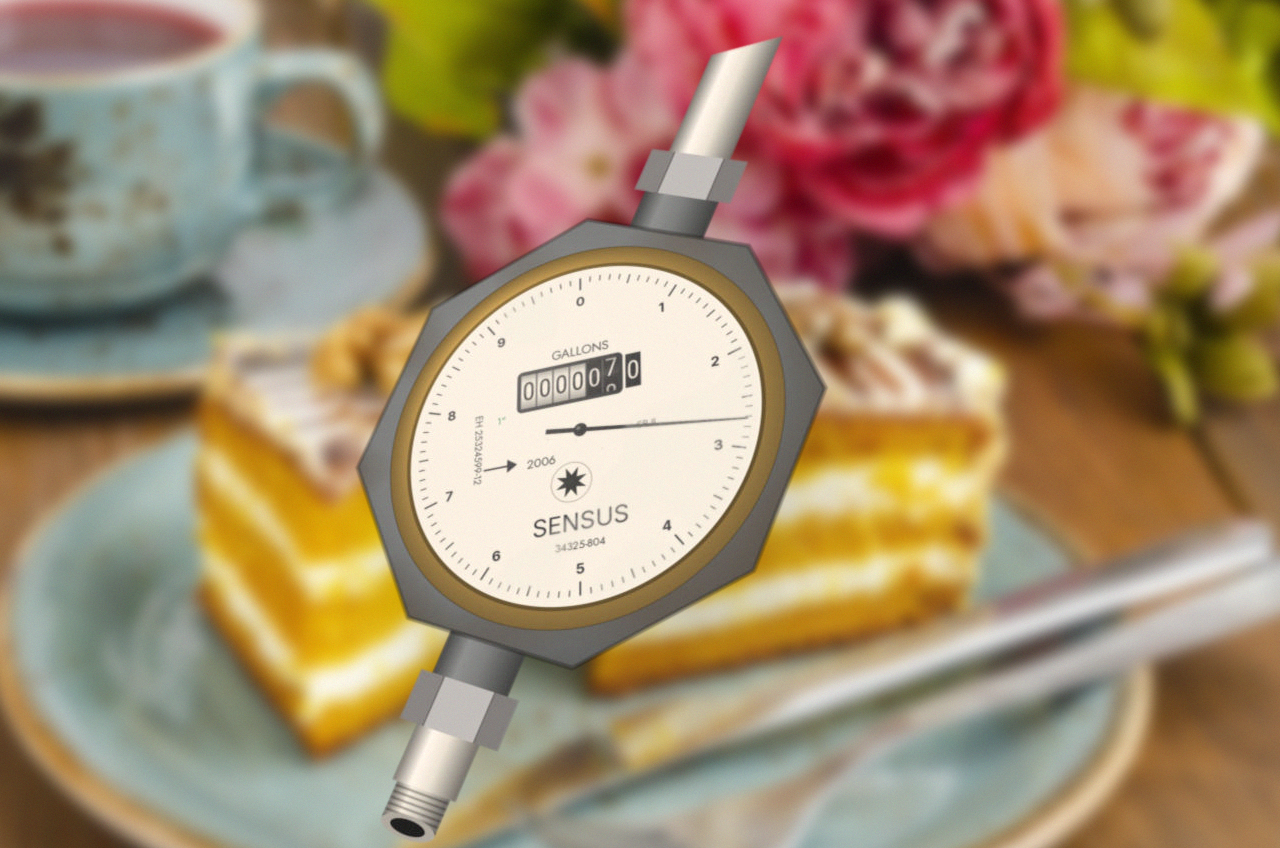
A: 72.7 gal
